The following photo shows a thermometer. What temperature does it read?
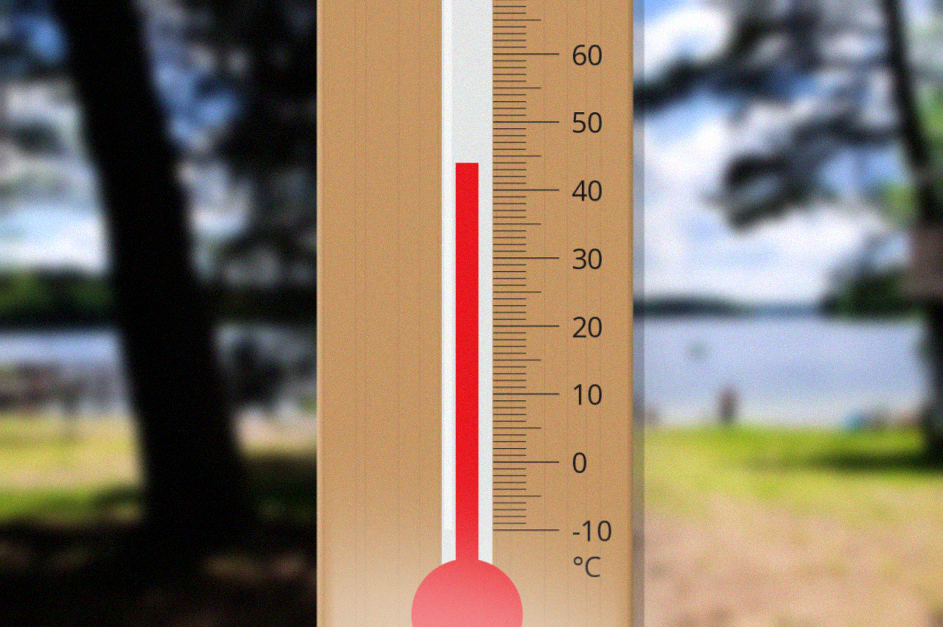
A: 44 °C
